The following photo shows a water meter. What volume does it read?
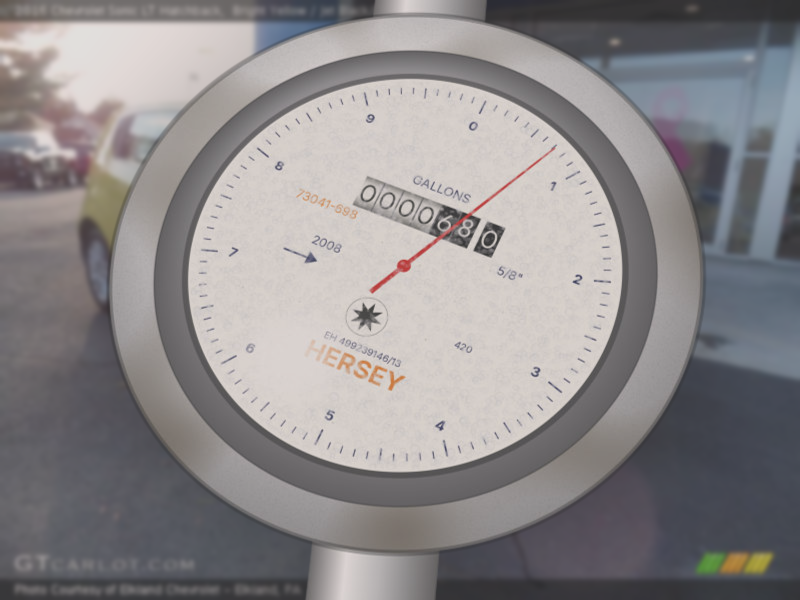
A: 680.7 gal
